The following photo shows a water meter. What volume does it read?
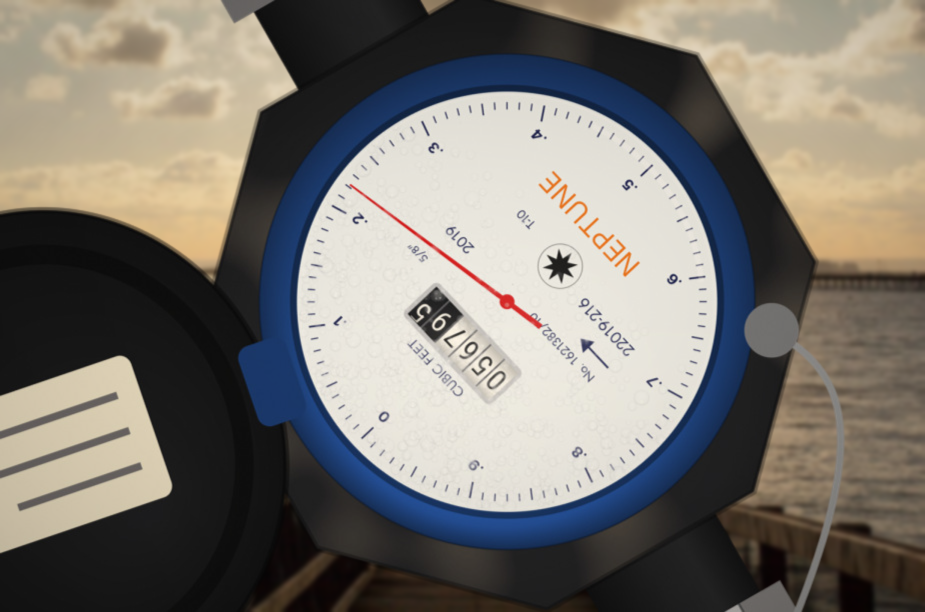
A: 56795.22 ft³
